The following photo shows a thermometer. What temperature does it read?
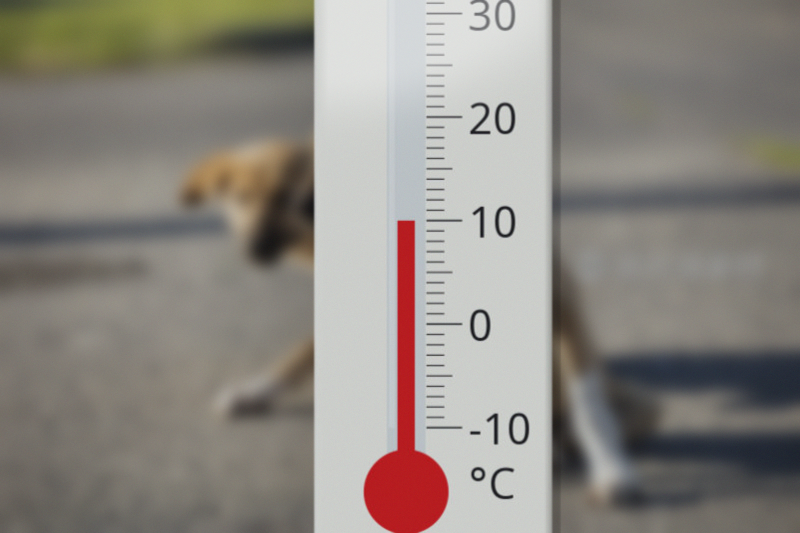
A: 10 °C
